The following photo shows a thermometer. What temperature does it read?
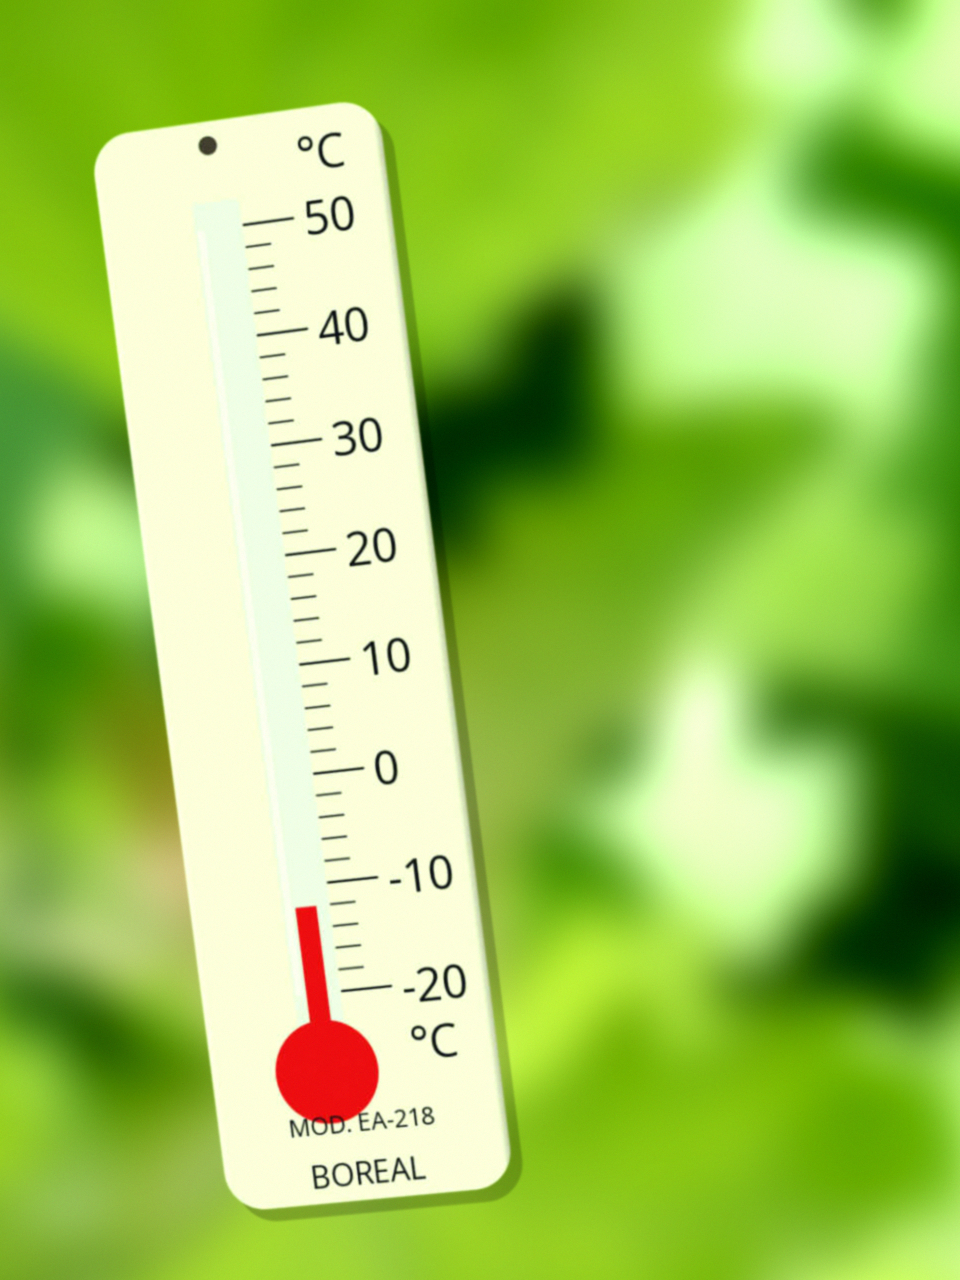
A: -12 °C
